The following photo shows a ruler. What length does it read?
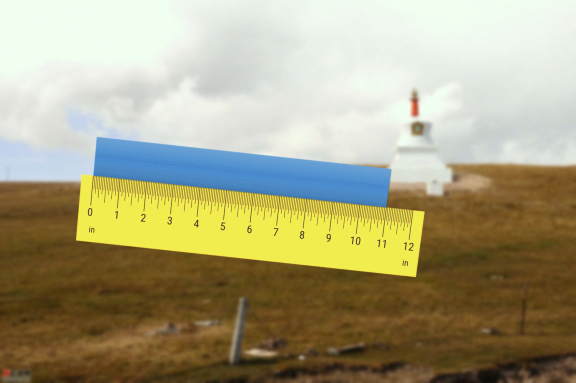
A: 11 in
